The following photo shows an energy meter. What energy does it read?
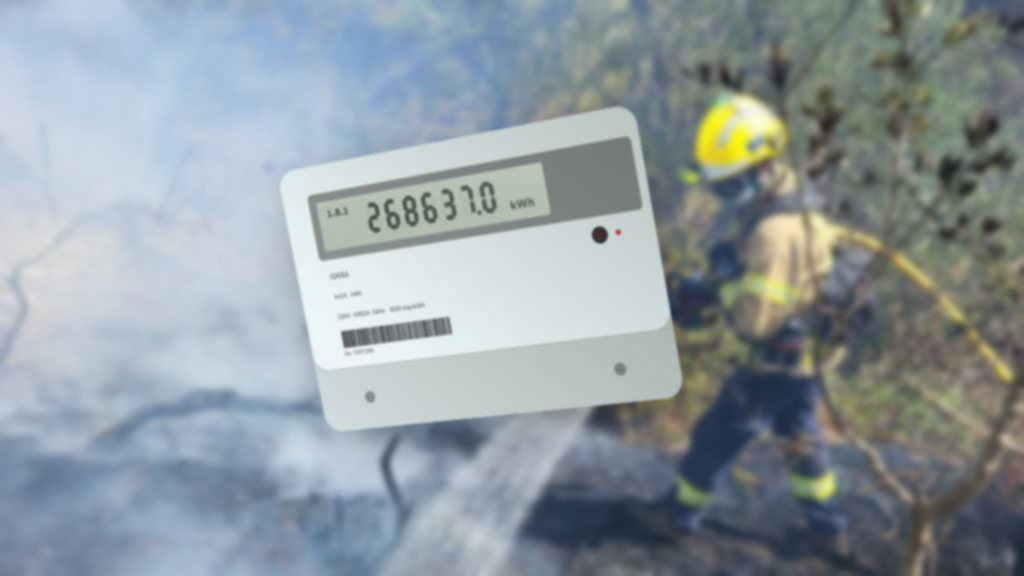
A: 268637.0 kWh
